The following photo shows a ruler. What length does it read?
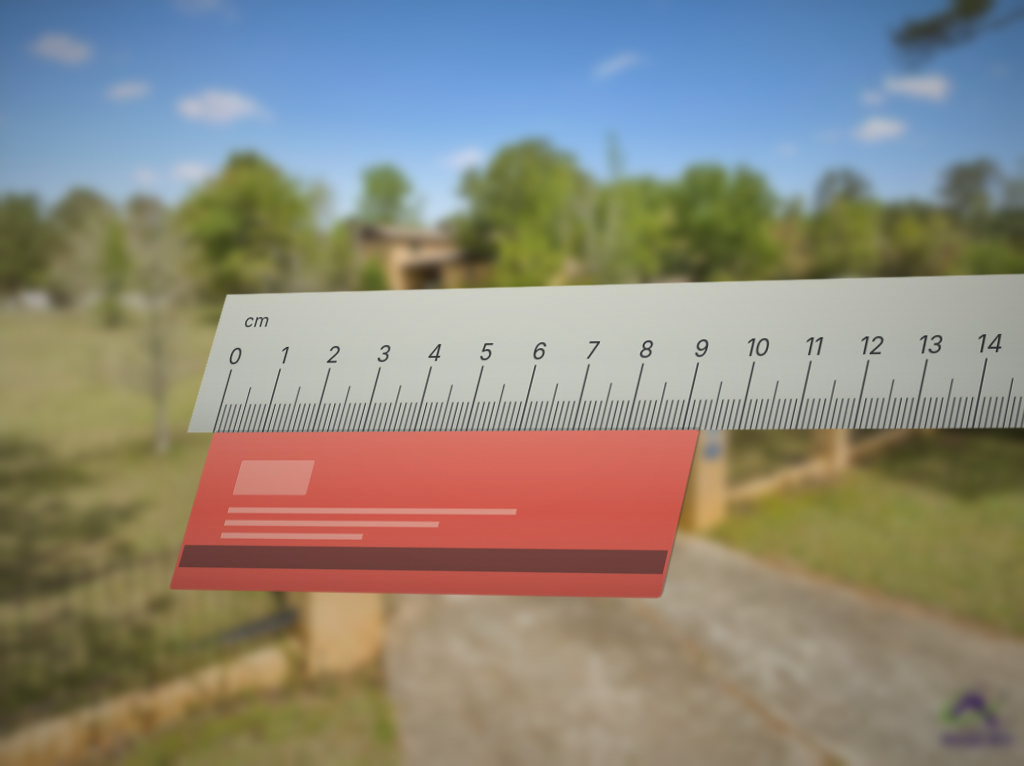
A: 9.3 cm
